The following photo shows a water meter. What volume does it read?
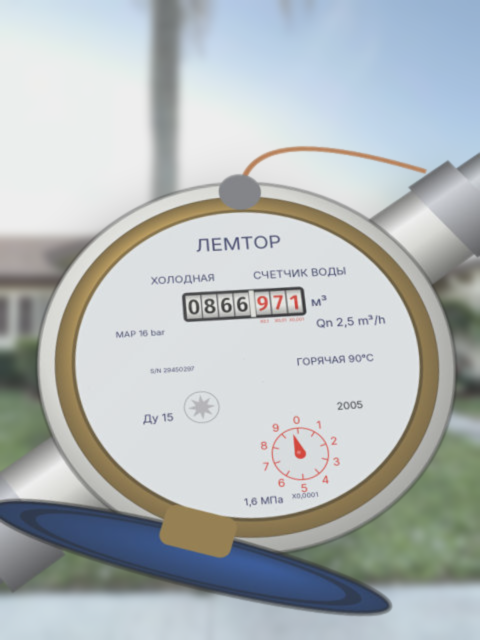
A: 866.9709 m³
